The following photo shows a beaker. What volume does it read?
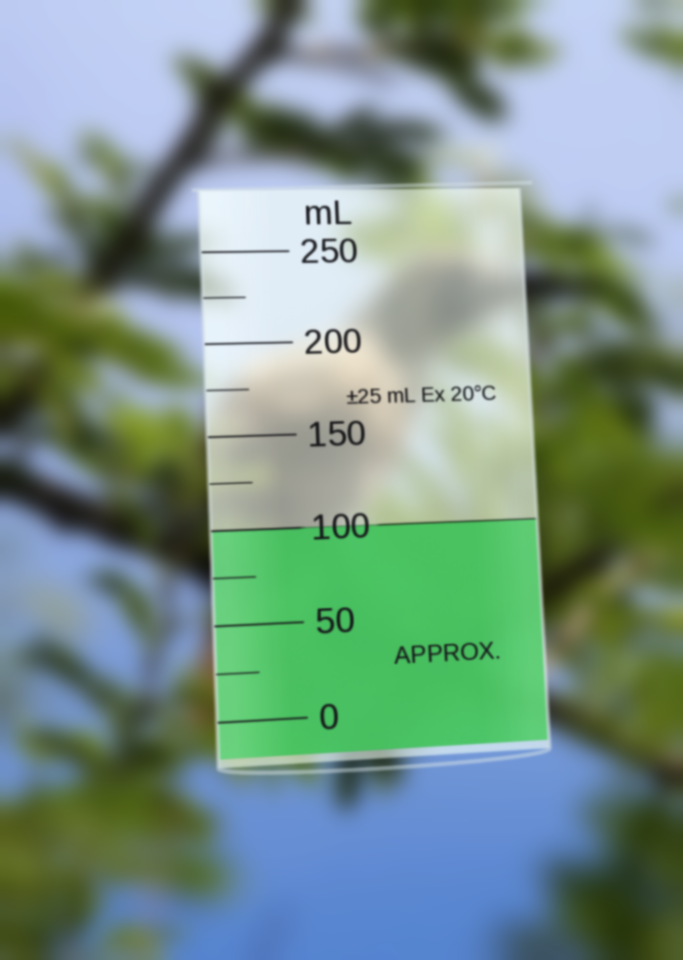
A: 100 mL
